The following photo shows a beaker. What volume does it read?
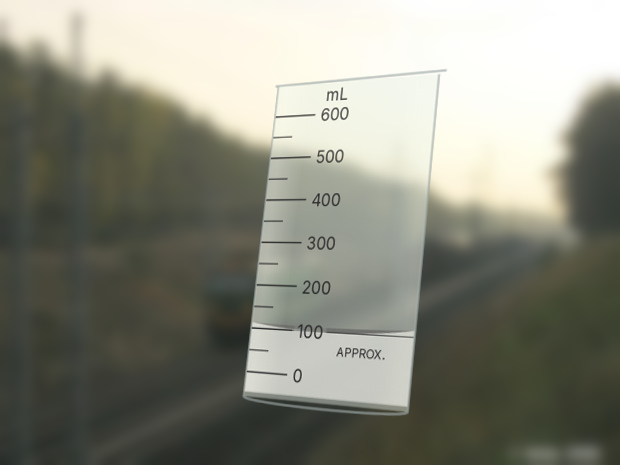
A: 100 mL
